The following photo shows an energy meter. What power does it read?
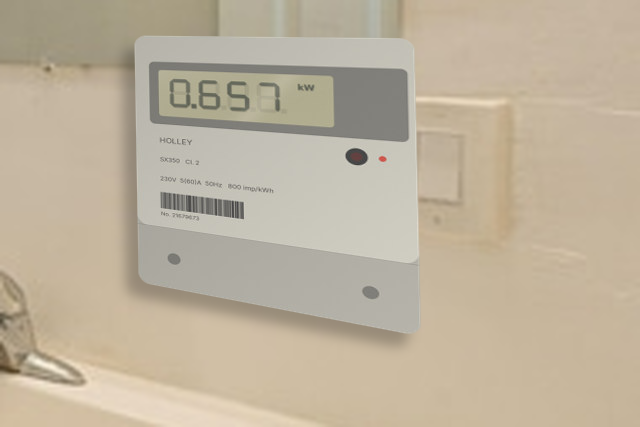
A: 0.657 kW
